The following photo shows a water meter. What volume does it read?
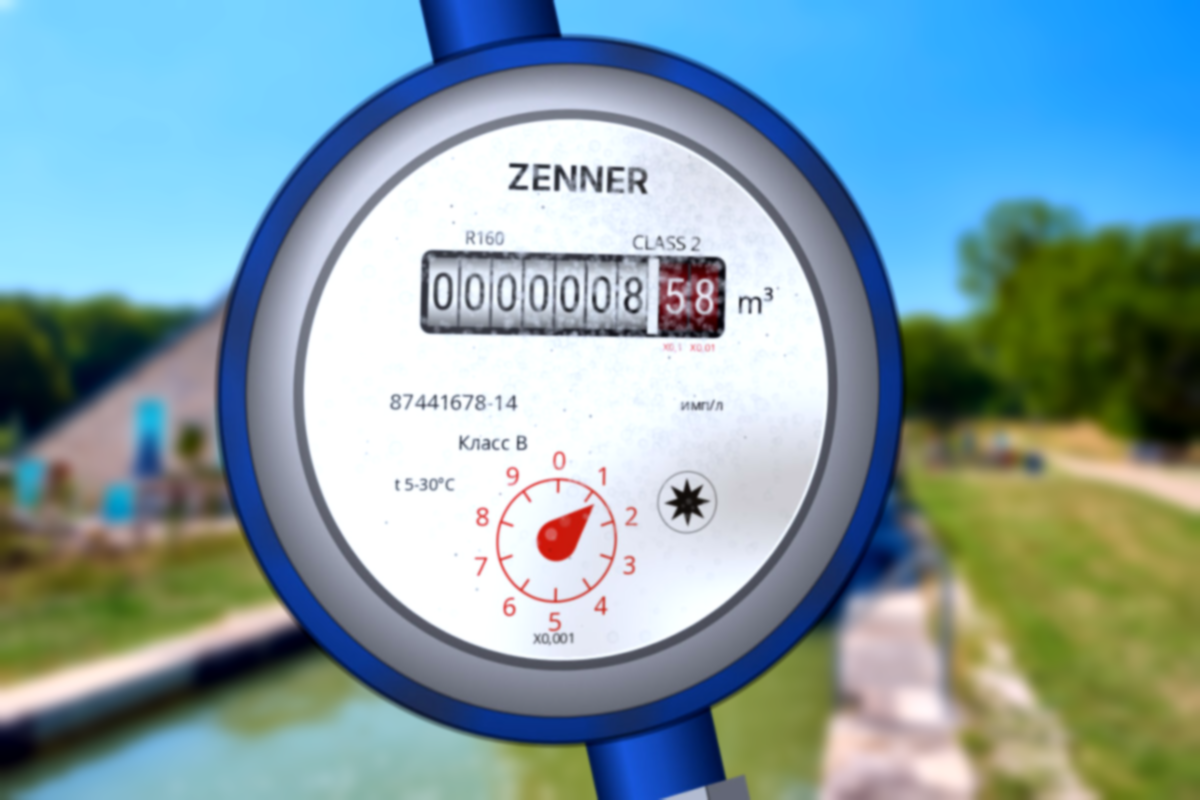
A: 8.581 m³
